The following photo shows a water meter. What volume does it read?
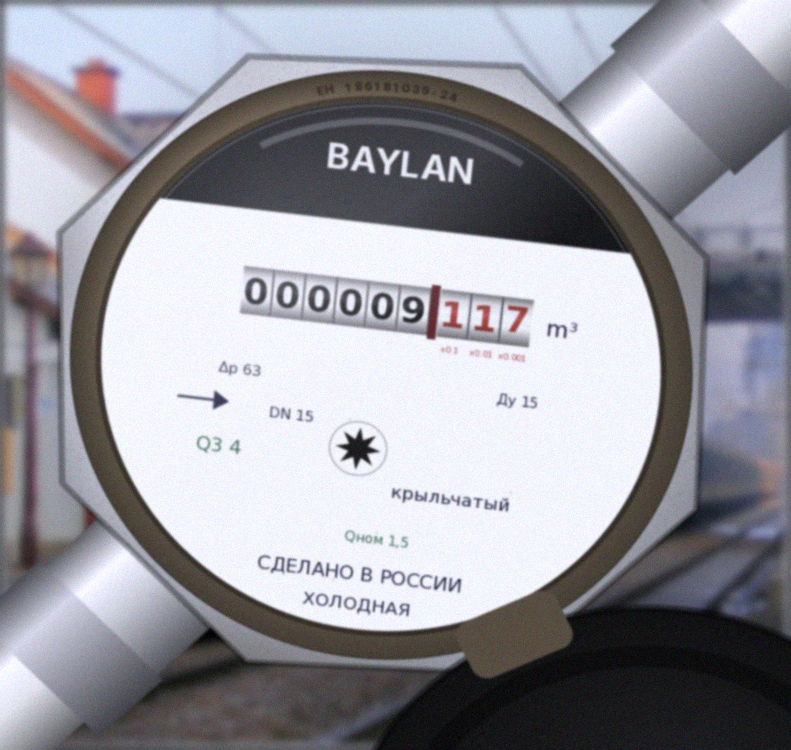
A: 9.117 m³
